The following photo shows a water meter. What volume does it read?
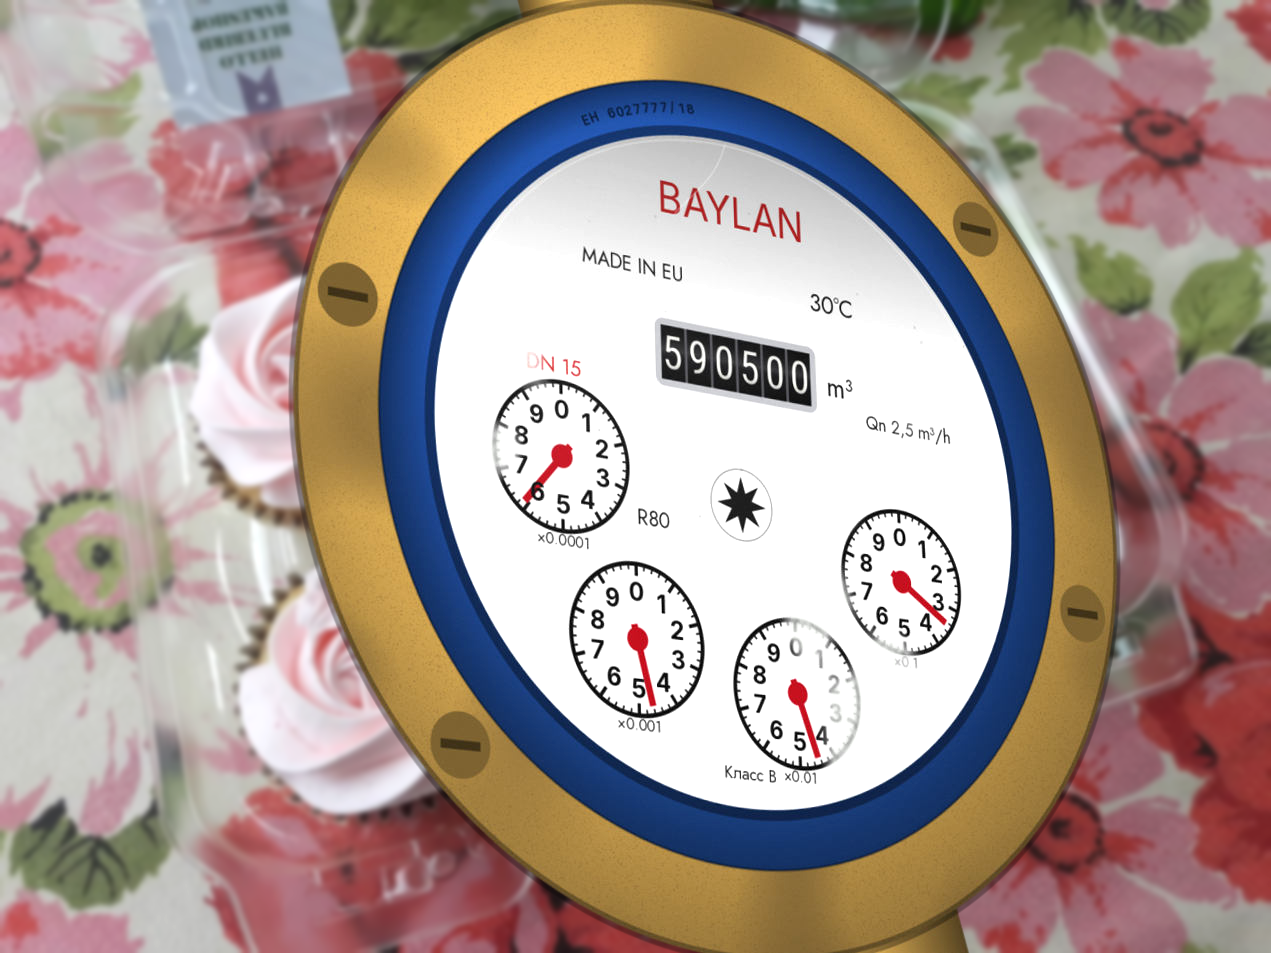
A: 590500.3446 m³
